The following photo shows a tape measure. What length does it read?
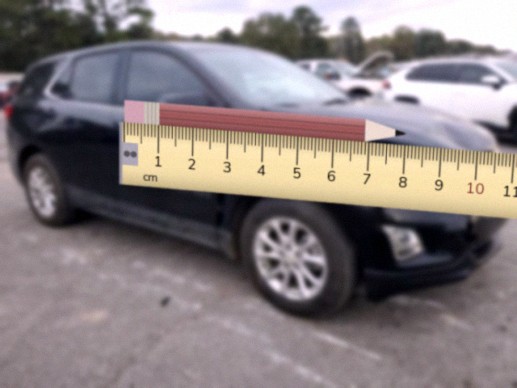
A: 8 cm
